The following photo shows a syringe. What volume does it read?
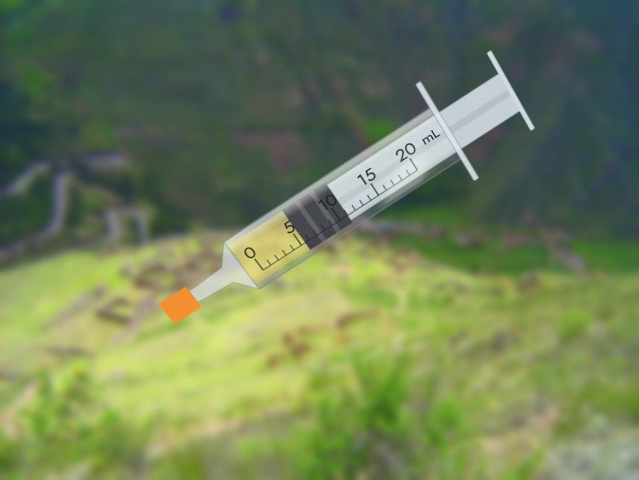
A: 5.5 mL
